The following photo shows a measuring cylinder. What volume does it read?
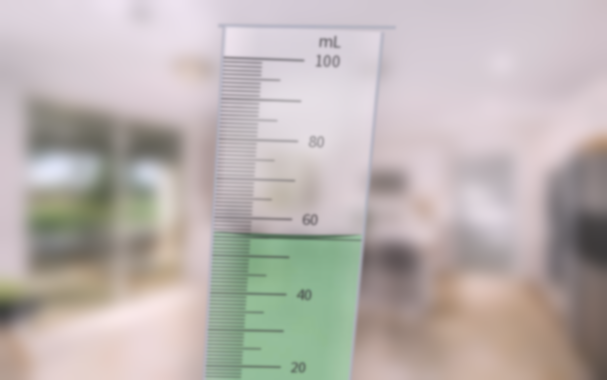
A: 55 mL
